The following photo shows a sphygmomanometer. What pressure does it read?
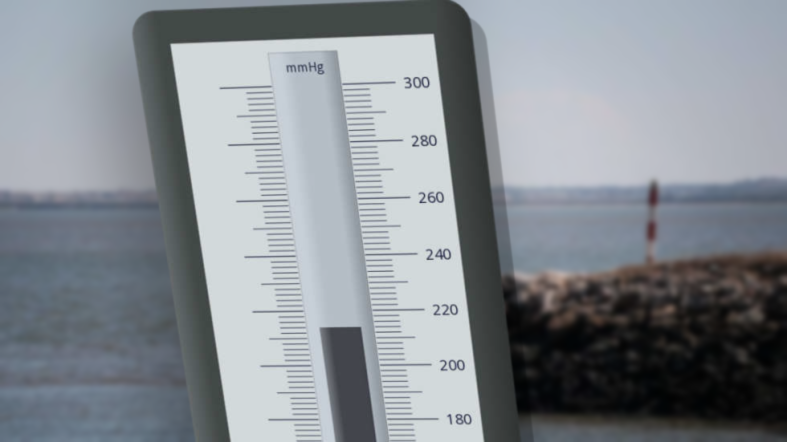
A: 214 mmHg
